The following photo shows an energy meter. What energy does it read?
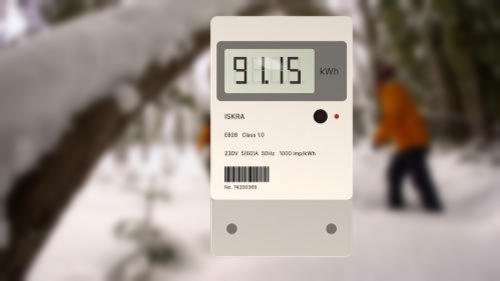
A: 91.15 kWh
